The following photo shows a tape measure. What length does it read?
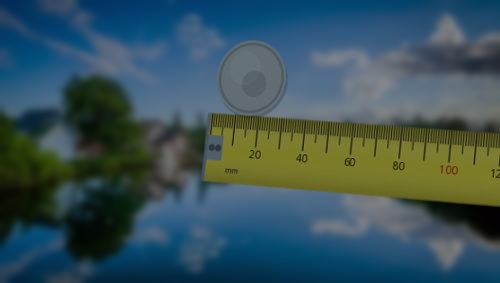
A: 30 mm
